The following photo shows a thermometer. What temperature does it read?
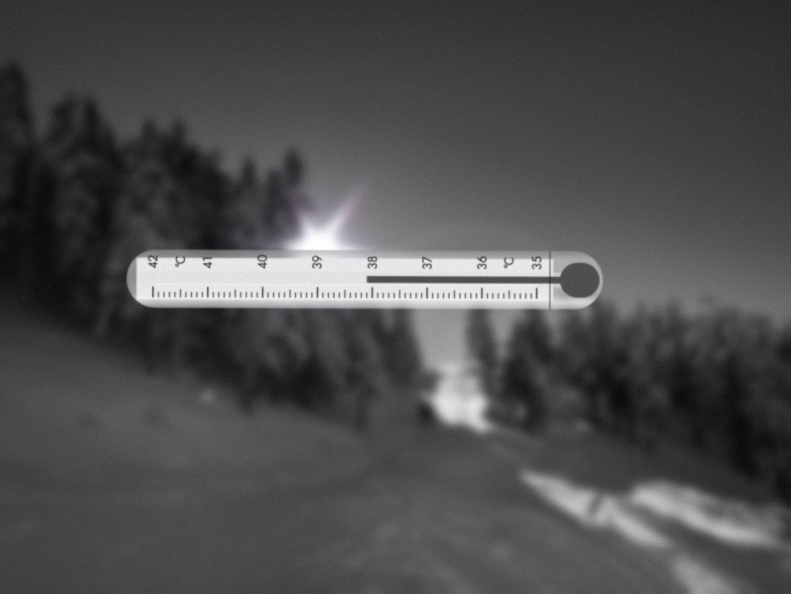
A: 38.1 °C
